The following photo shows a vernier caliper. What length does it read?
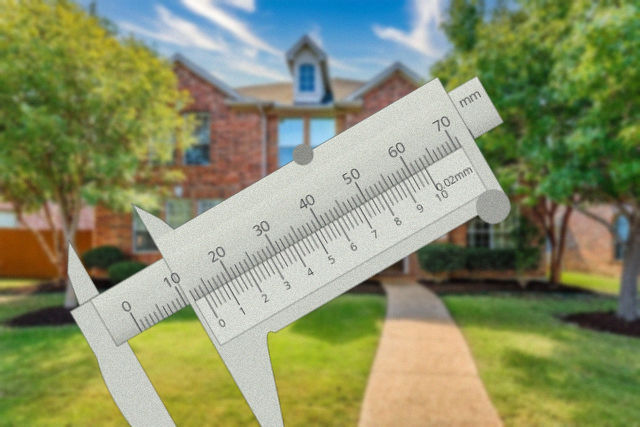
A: 14.0 mm
